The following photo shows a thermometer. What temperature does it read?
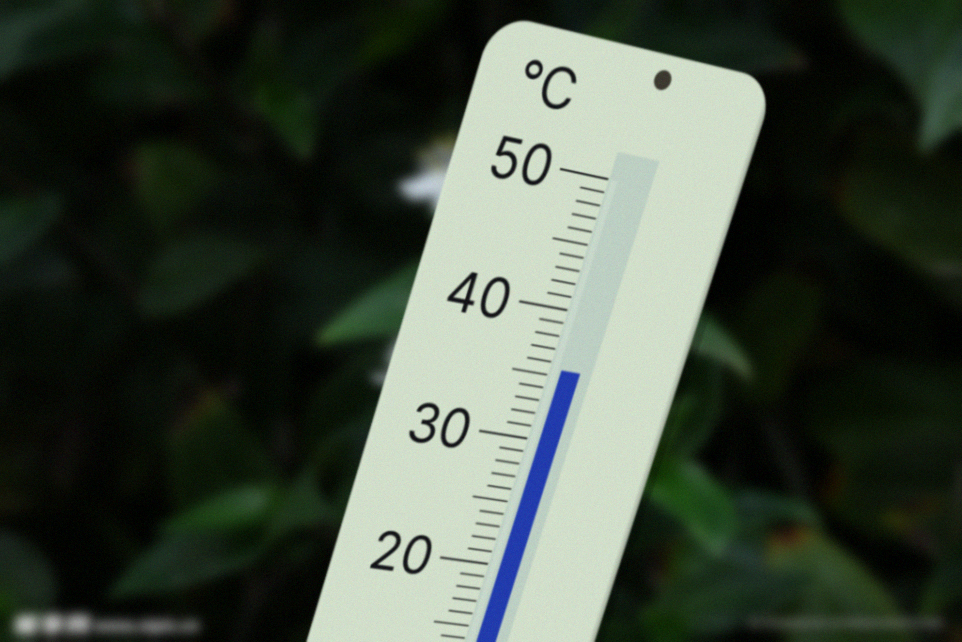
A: 35.5 °C
